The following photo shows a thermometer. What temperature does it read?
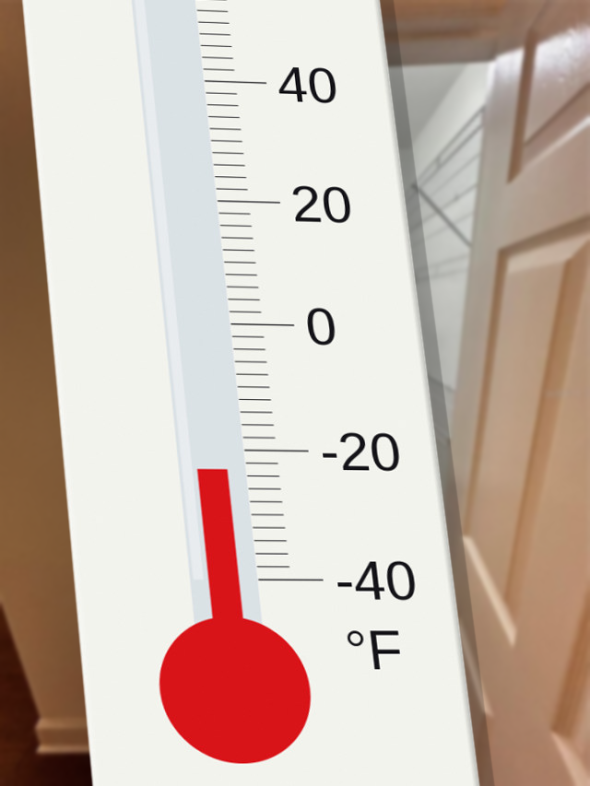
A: -23 °F
